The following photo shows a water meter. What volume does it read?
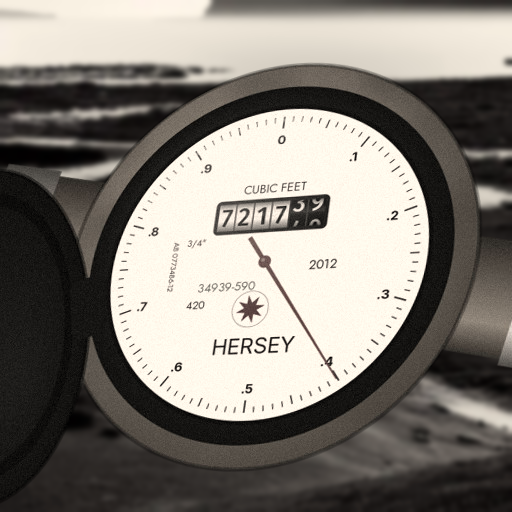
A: 721739.40 ft³
